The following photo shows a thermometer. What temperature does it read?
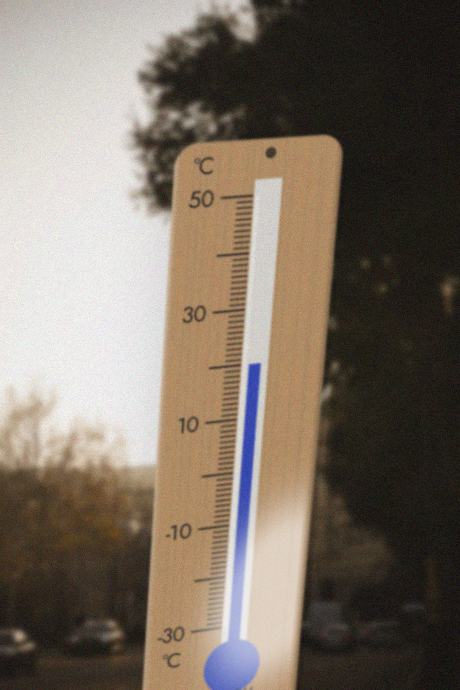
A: 20 °C
